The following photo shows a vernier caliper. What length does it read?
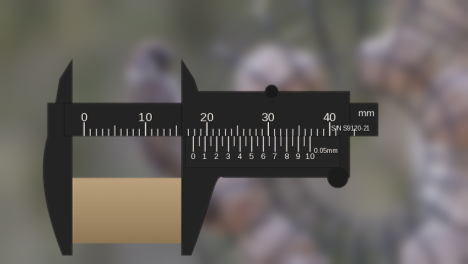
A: 17.8 mm
